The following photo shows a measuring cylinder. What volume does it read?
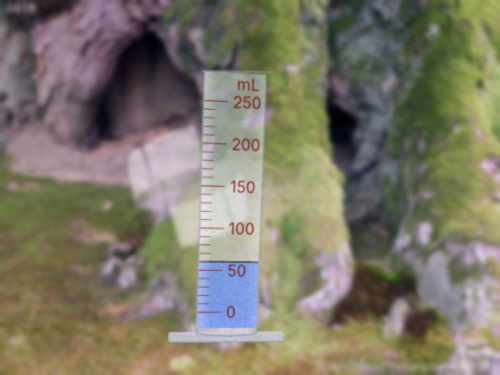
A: 60 mL
